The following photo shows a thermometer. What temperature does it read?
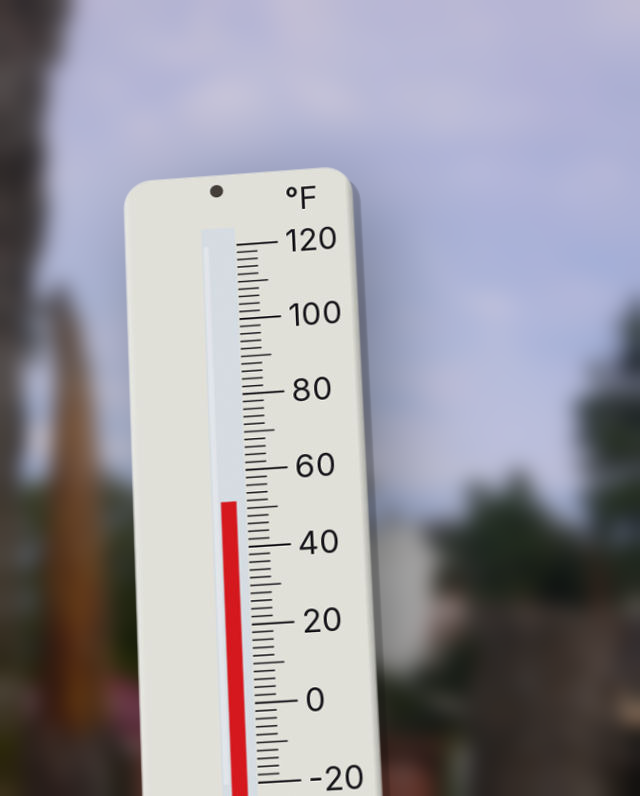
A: 52 °F
